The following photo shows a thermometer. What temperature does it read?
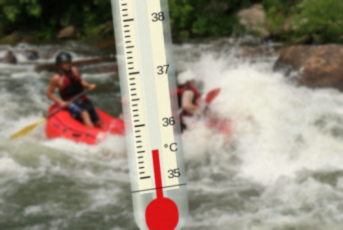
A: 35.5 °C
